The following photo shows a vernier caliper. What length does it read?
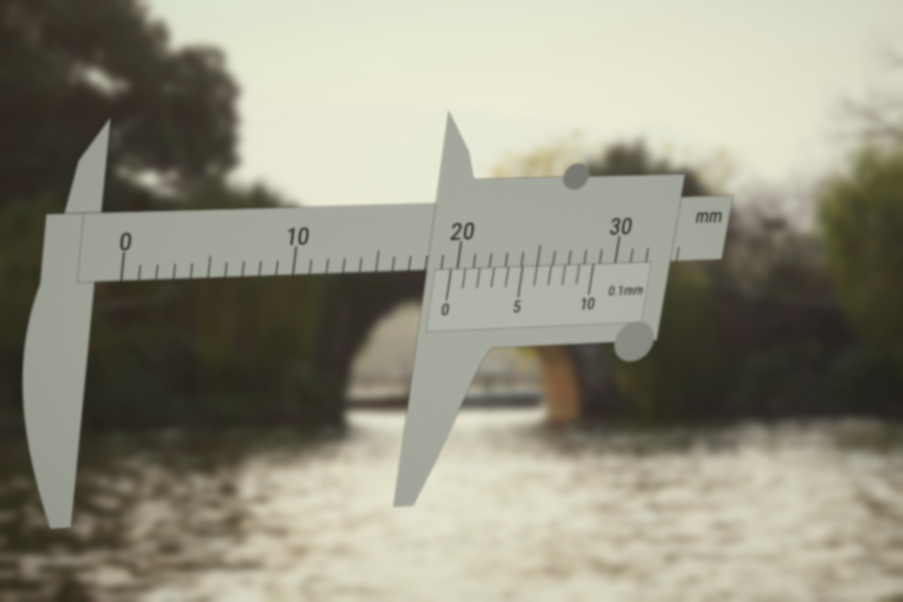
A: 19.6 mm
